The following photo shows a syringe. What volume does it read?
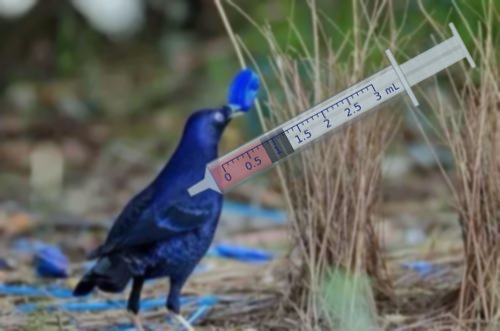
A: 0.8 mL
